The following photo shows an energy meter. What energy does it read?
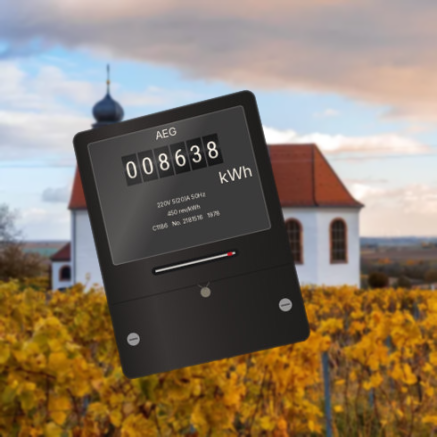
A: 8638 kWh
